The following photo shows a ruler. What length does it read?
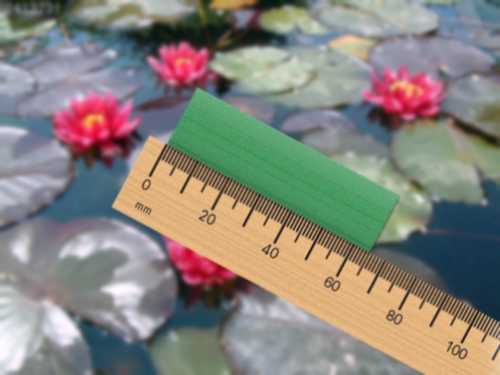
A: 65 mm
